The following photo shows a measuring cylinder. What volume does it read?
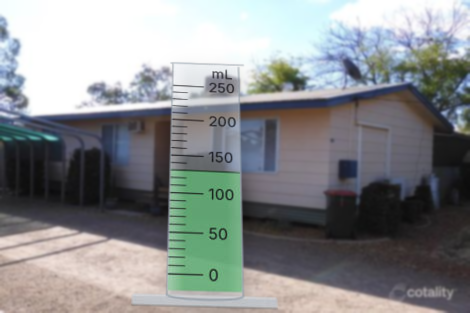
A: 130 mL
